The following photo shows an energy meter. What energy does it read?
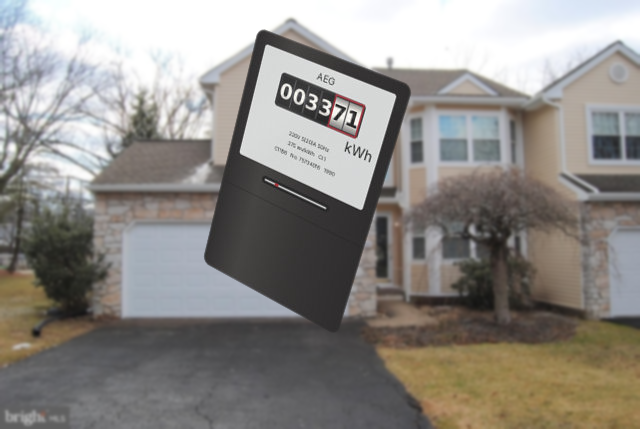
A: 33.71 kWh
